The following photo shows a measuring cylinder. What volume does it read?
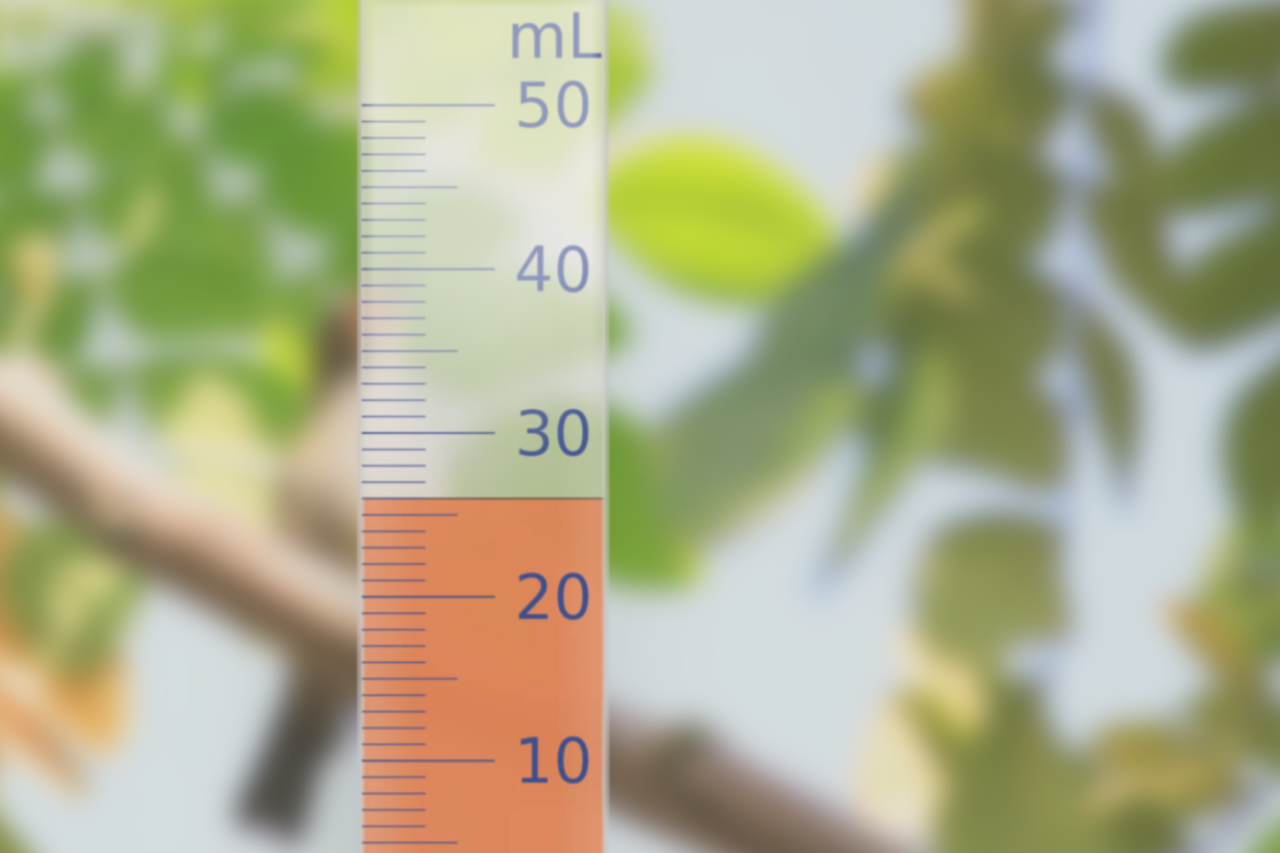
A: 26 mL
